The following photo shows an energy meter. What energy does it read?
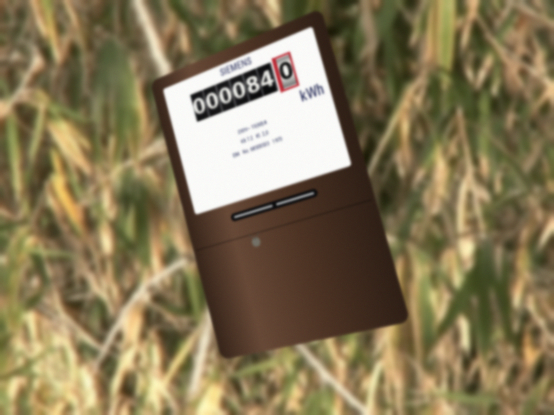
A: 84.0 kWh
